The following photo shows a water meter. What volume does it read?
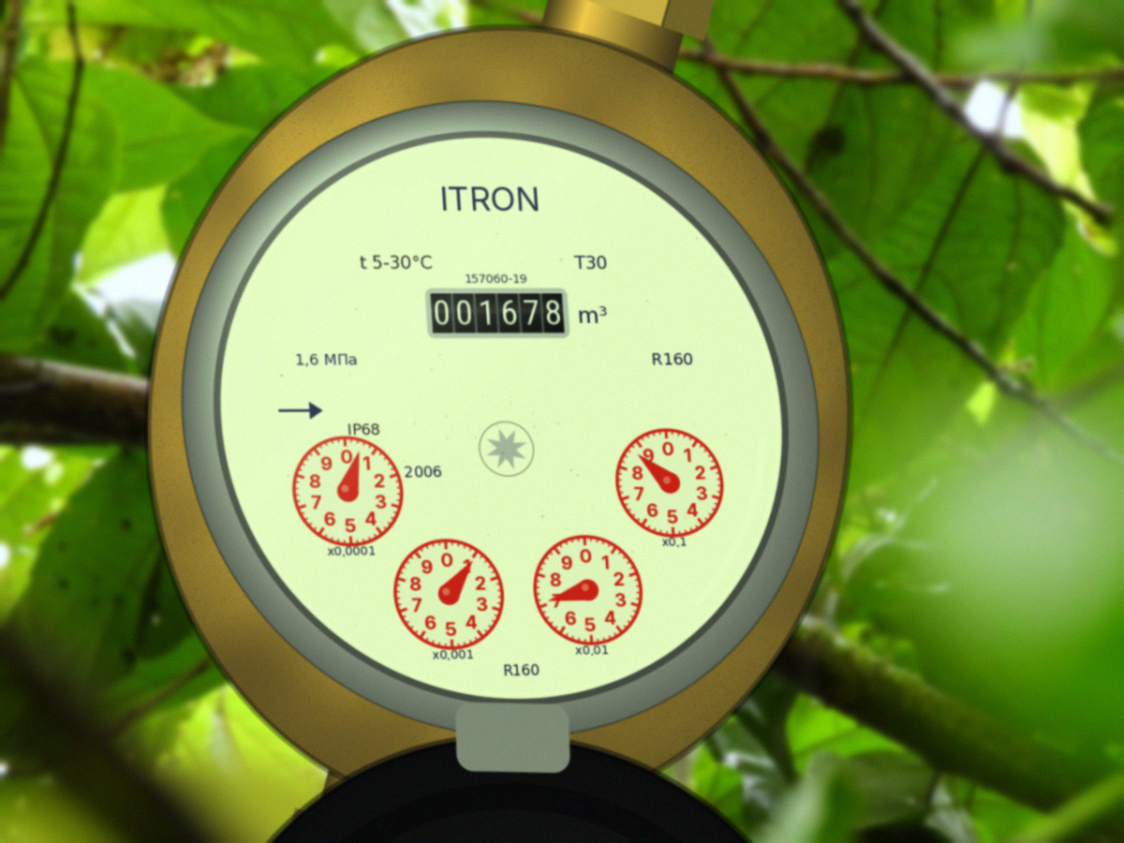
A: 1678.8710 m³
